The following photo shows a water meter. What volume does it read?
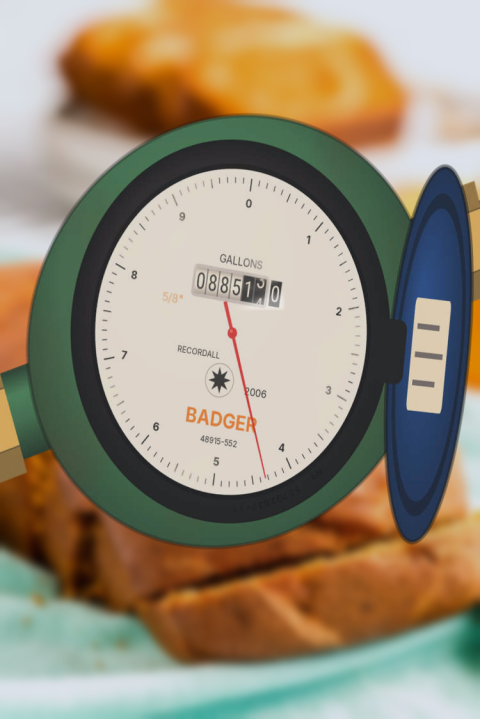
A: 885134.3 gal
